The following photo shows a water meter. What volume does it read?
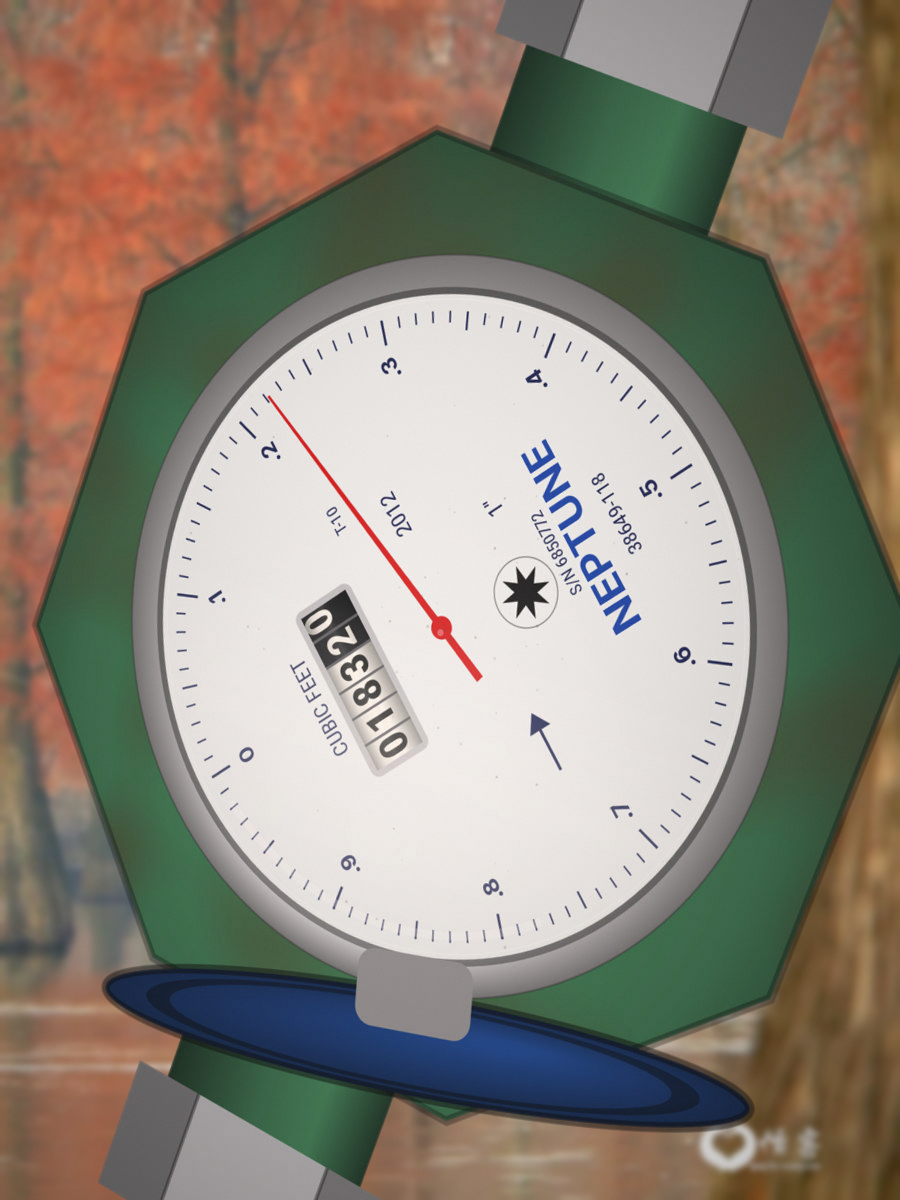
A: 18320.22 ft³
